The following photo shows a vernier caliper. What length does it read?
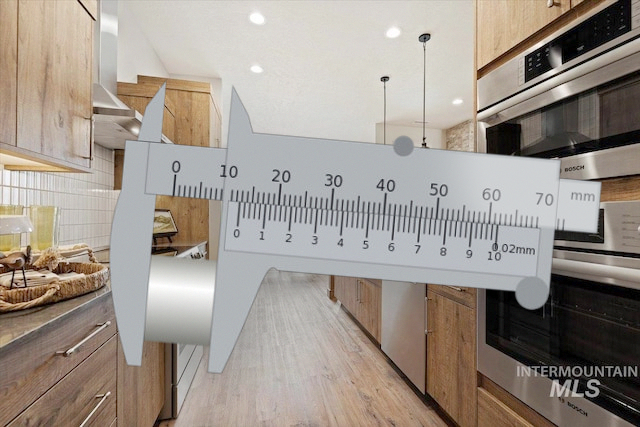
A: 12.6 mm
